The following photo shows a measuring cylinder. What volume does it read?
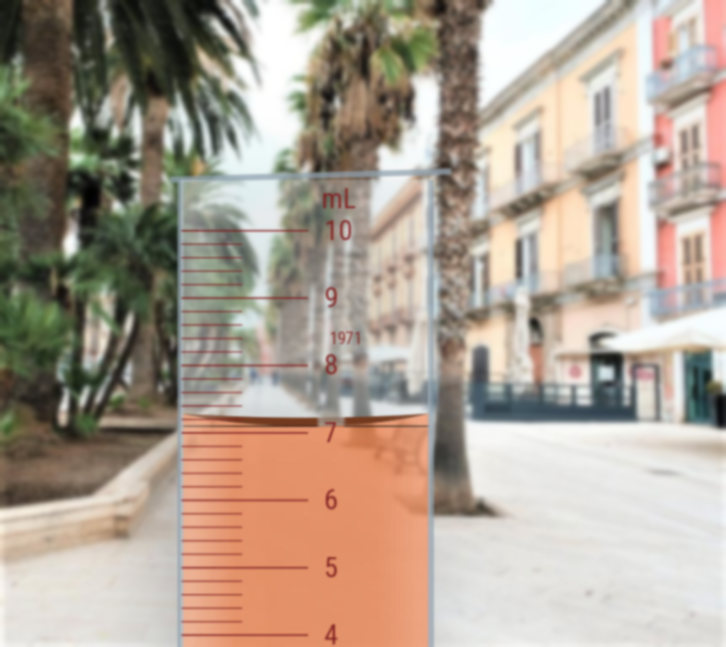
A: 7.1 mL
